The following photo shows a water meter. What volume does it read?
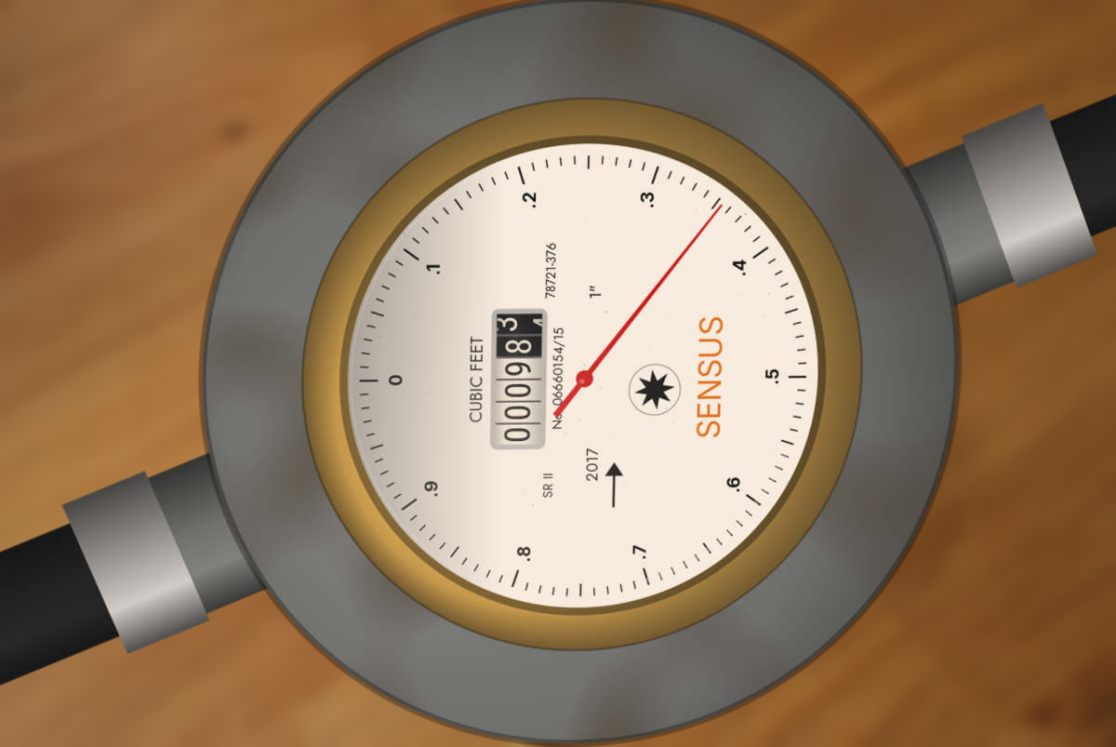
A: 983.35 ft³
